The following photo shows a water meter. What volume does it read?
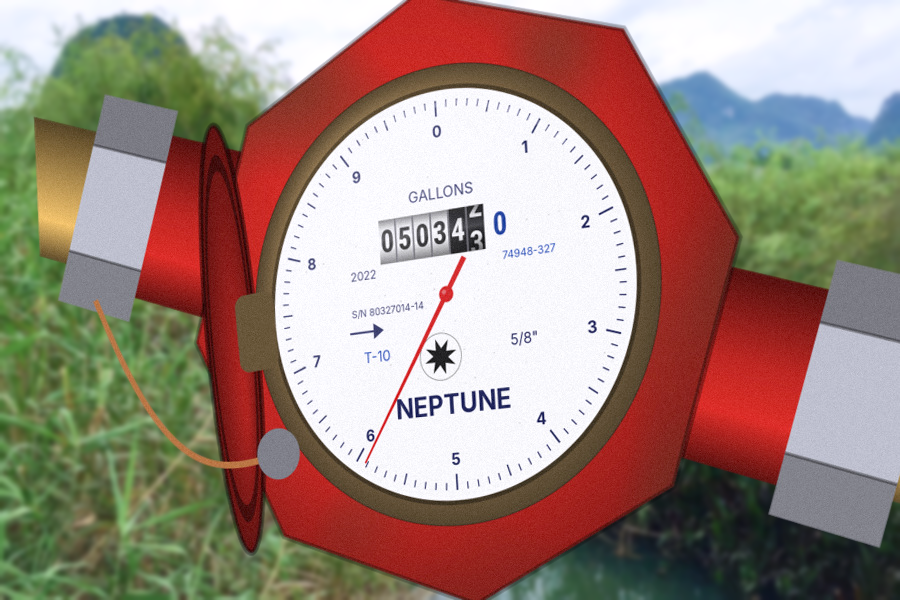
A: 503425.9 gal
